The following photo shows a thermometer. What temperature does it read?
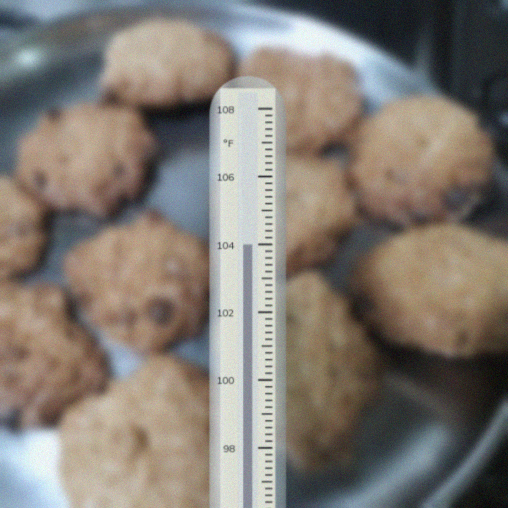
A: 104 °F
